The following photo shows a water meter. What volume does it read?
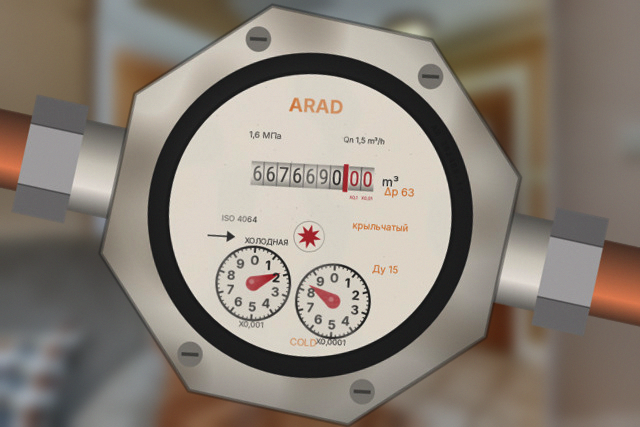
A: 6676690.0018 m³
